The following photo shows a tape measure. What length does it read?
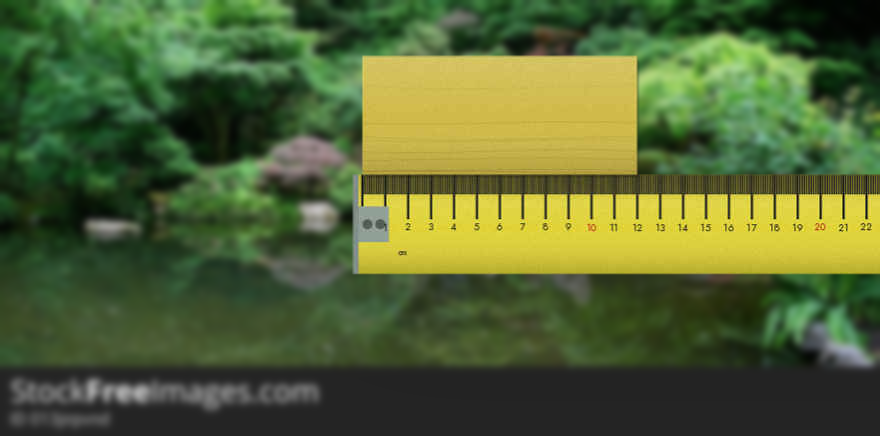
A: 12 cm
